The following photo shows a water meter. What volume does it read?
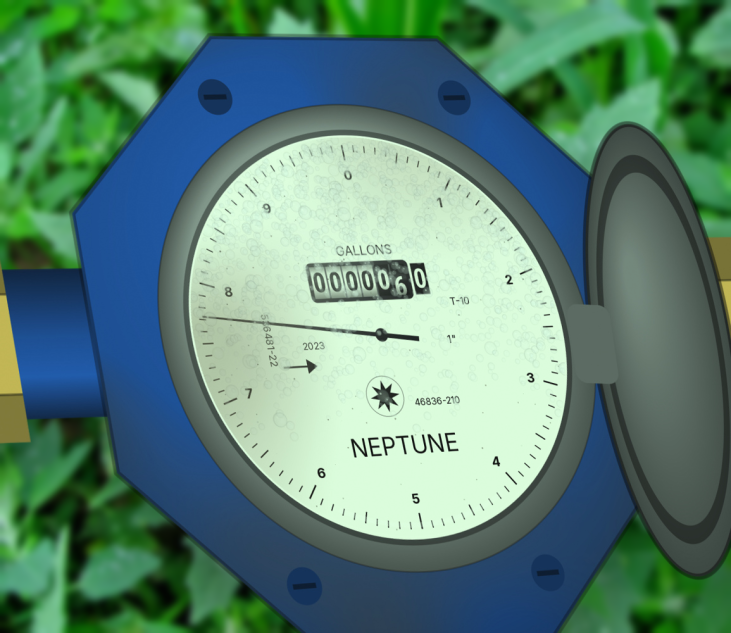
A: 57.7 gal
